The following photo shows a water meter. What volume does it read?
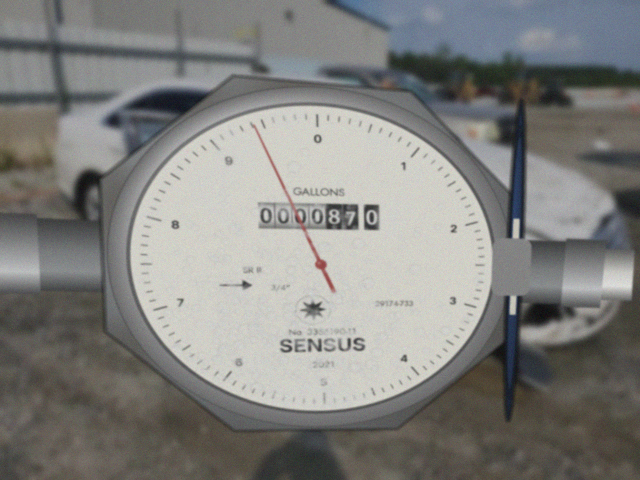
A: 869.4 gal
